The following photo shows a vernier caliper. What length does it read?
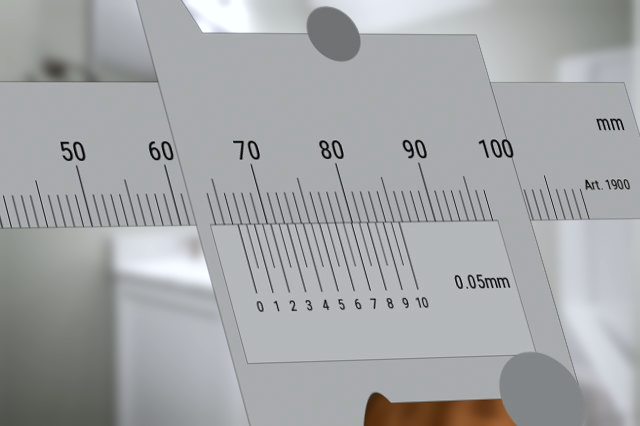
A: 66.6 mm
